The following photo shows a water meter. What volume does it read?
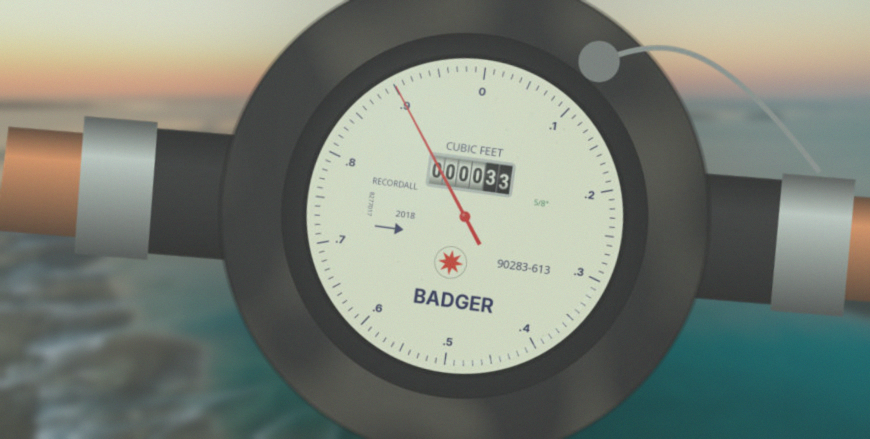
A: 32.90 ft³
